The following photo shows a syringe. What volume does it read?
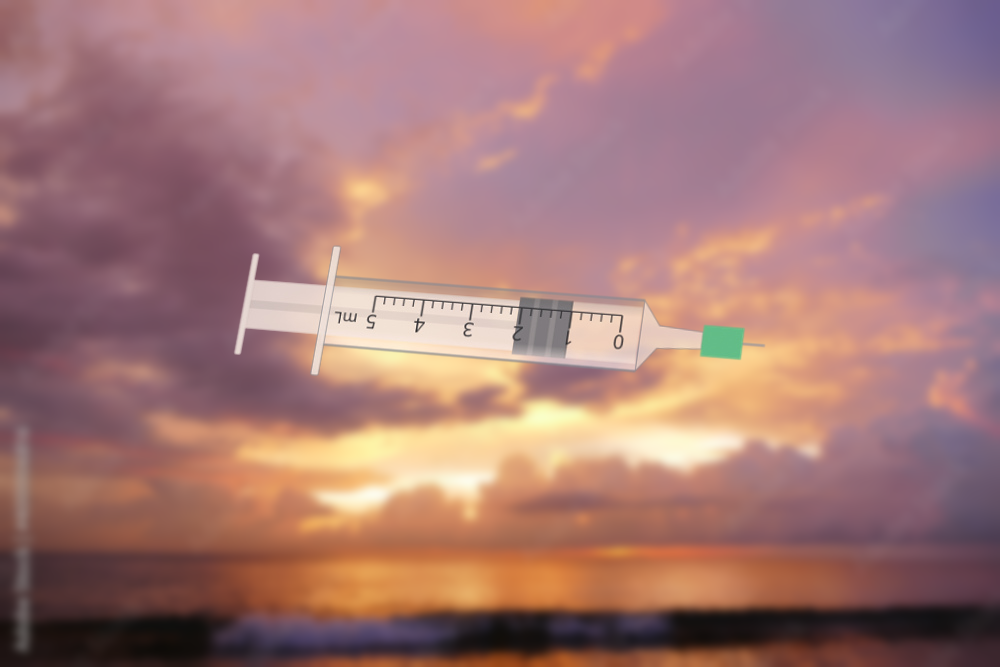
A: 1 mL
